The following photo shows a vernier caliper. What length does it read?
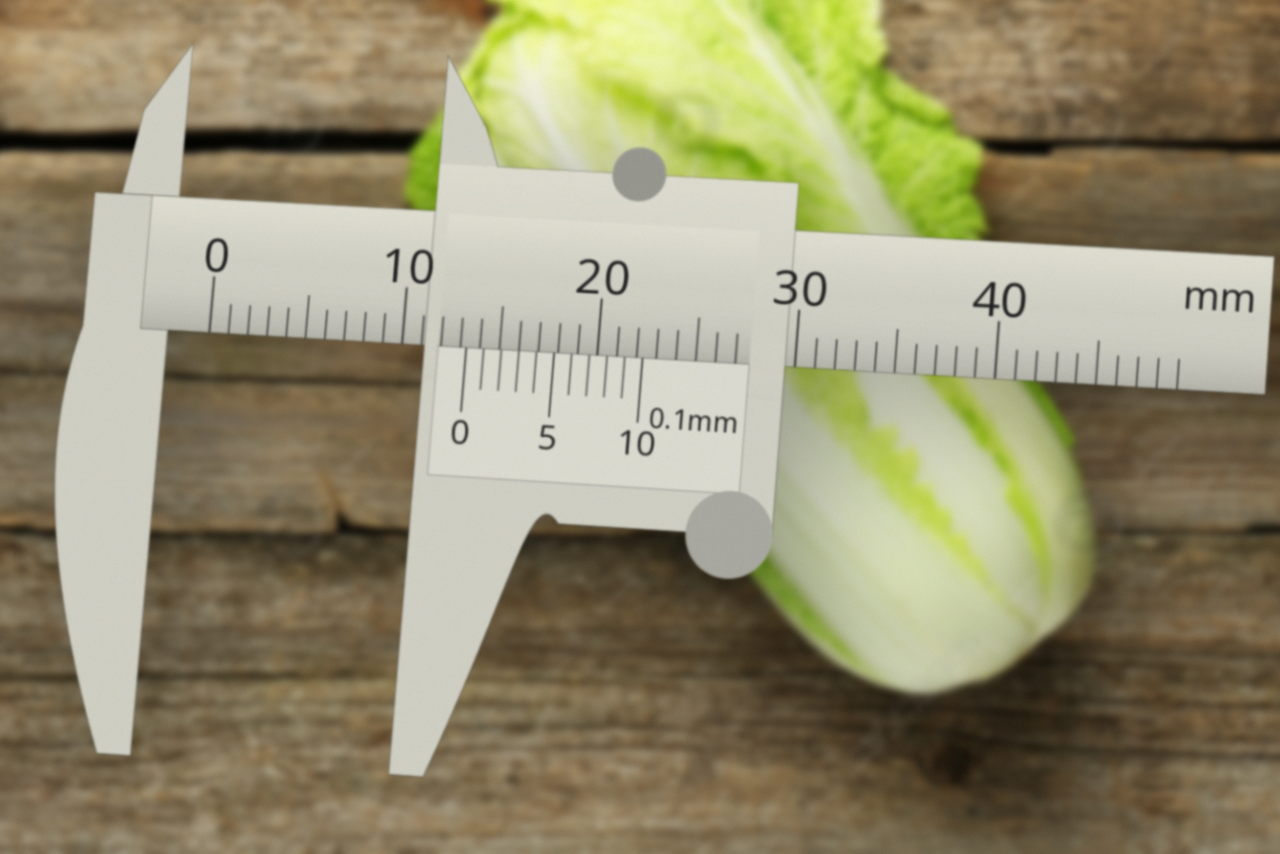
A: 13.3 mm
